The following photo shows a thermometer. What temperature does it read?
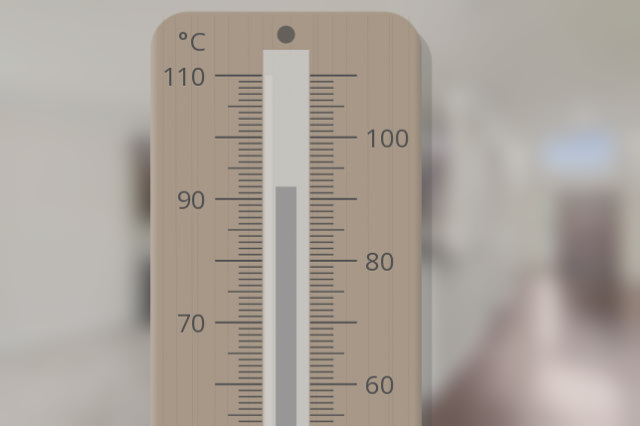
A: 92 °C
